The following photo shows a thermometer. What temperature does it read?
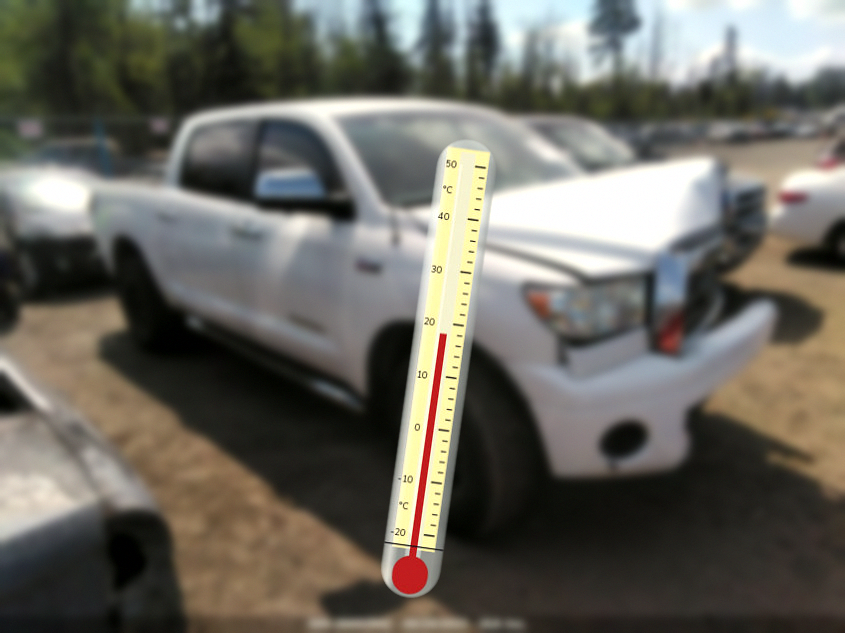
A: 18 °C
